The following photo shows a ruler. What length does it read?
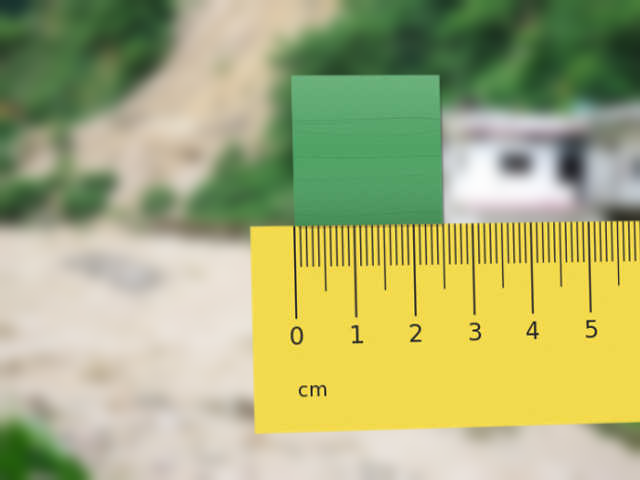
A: 2.5 cm
